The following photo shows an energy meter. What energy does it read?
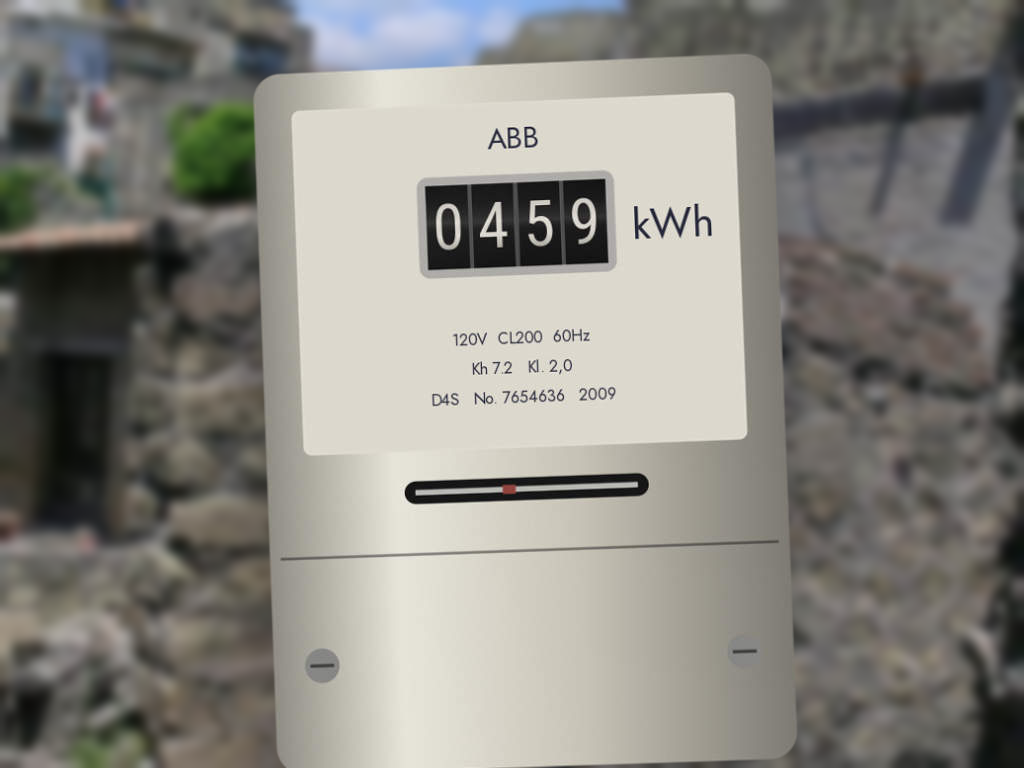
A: 459 kWh
